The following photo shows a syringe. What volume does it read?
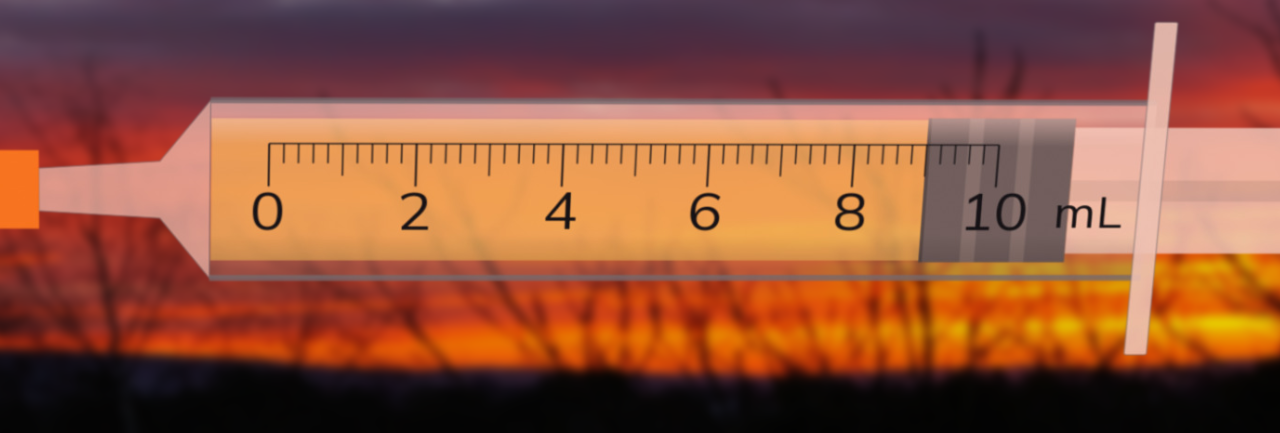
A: 9 mL
